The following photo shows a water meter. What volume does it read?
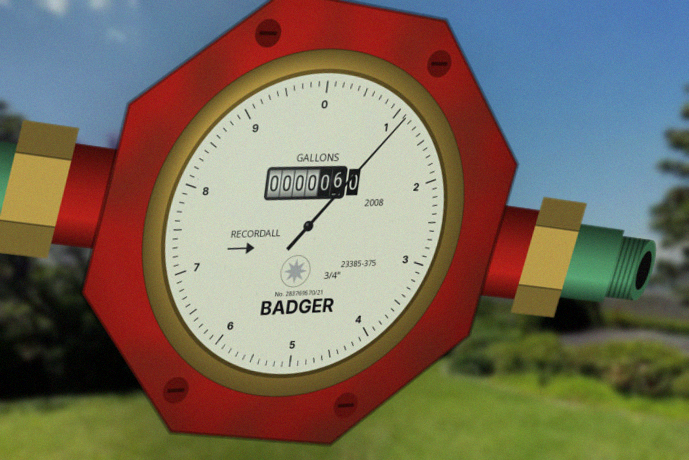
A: 61.1 gal
